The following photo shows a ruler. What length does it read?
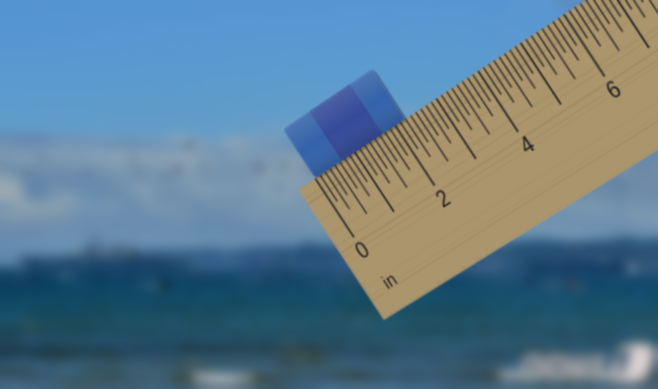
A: 2.25 in
